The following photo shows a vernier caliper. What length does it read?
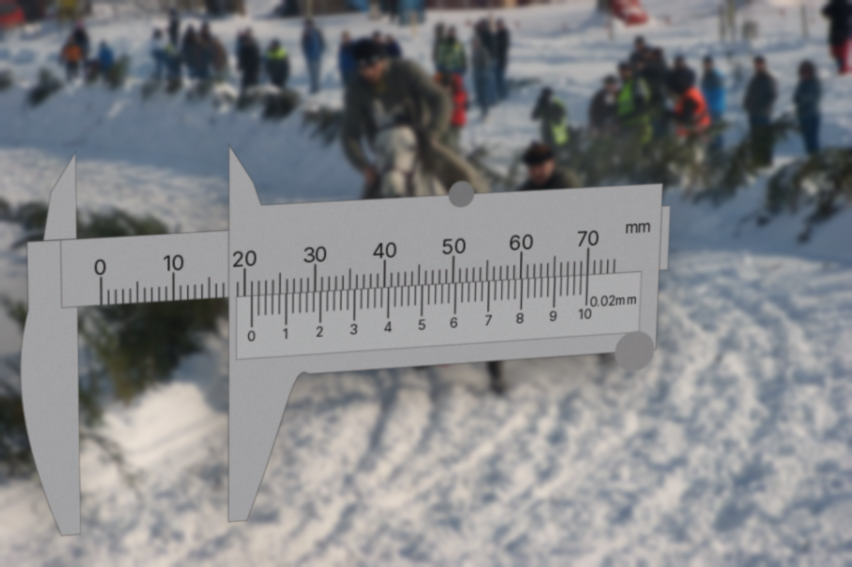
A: 21.0 mm
